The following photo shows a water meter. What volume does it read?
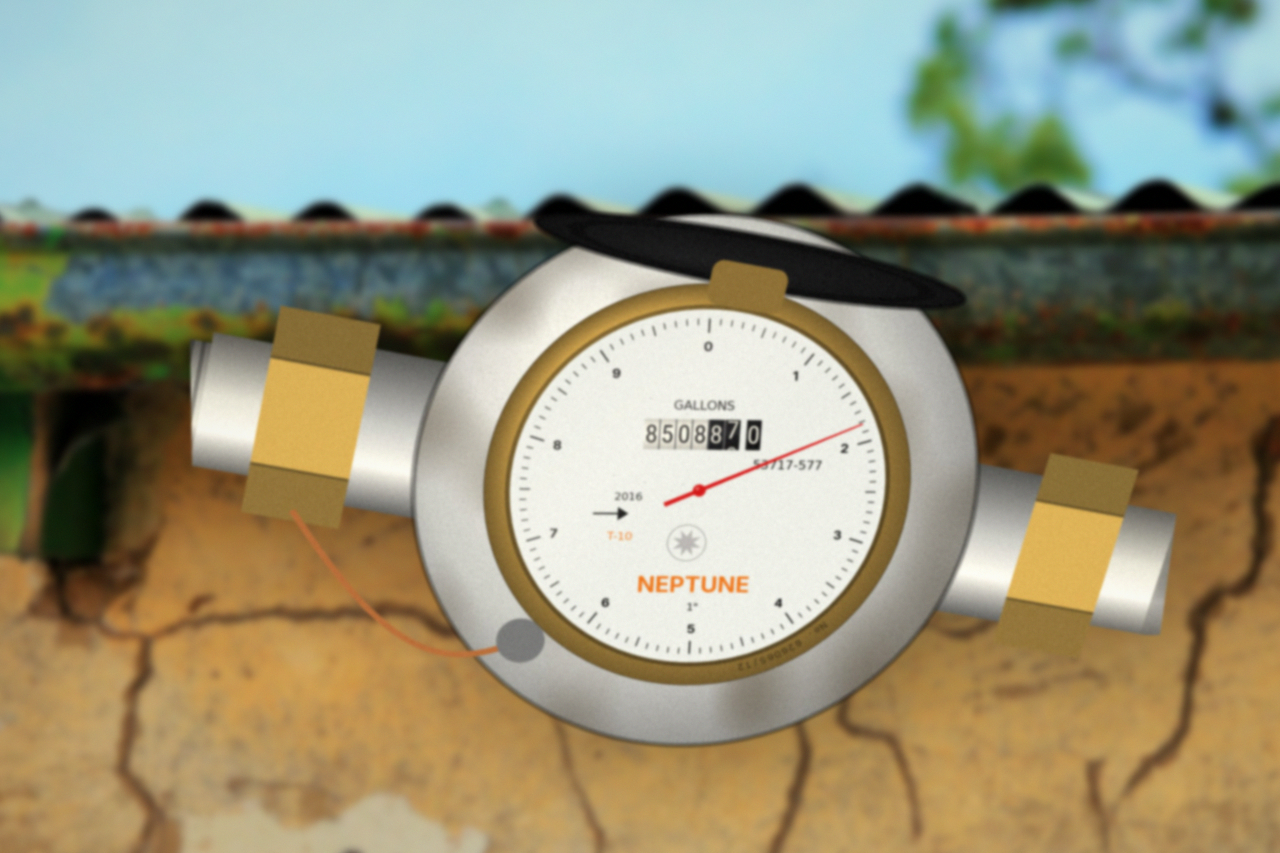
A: 8508871.8 gal
